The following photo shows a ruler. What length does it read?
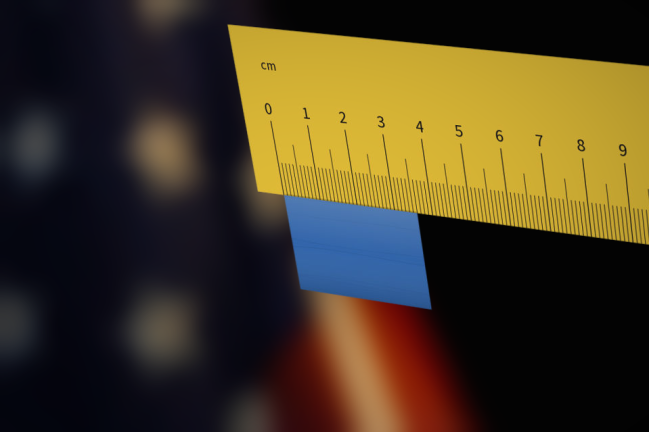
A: 3.6 cm
